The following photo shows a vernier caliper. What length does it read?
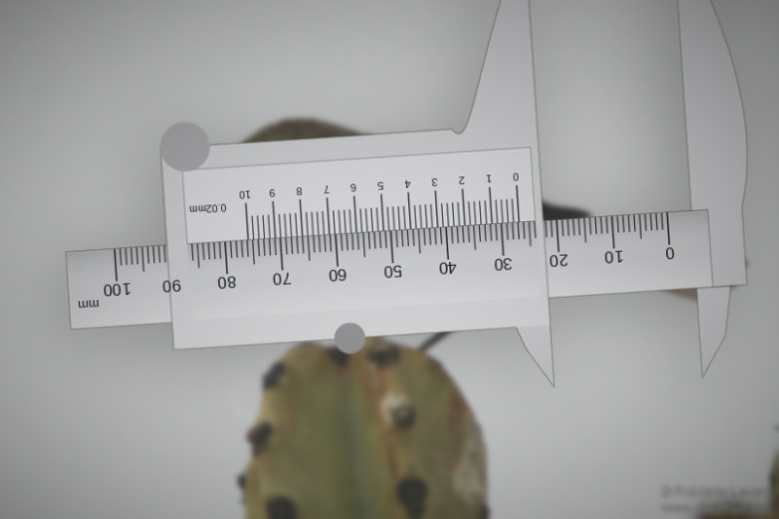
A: 26.8 mm
